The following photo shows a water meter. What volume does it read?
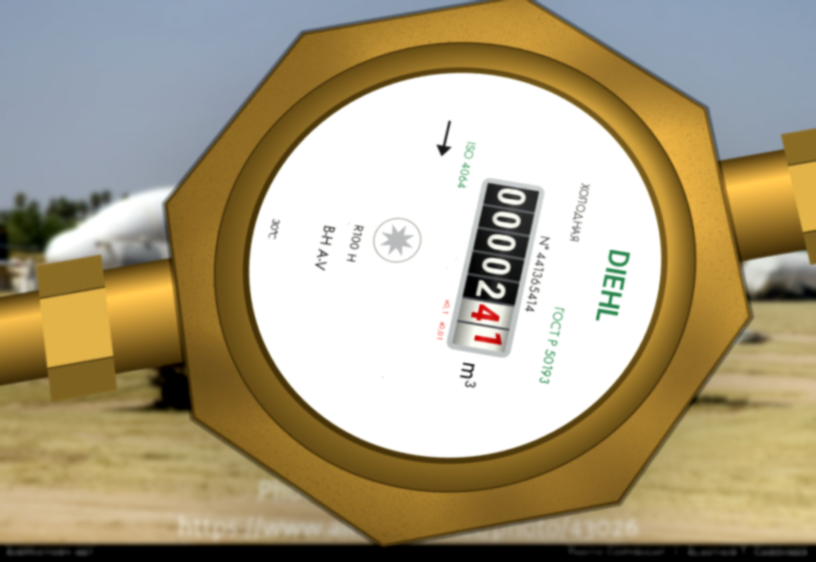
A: 2.41 m³
